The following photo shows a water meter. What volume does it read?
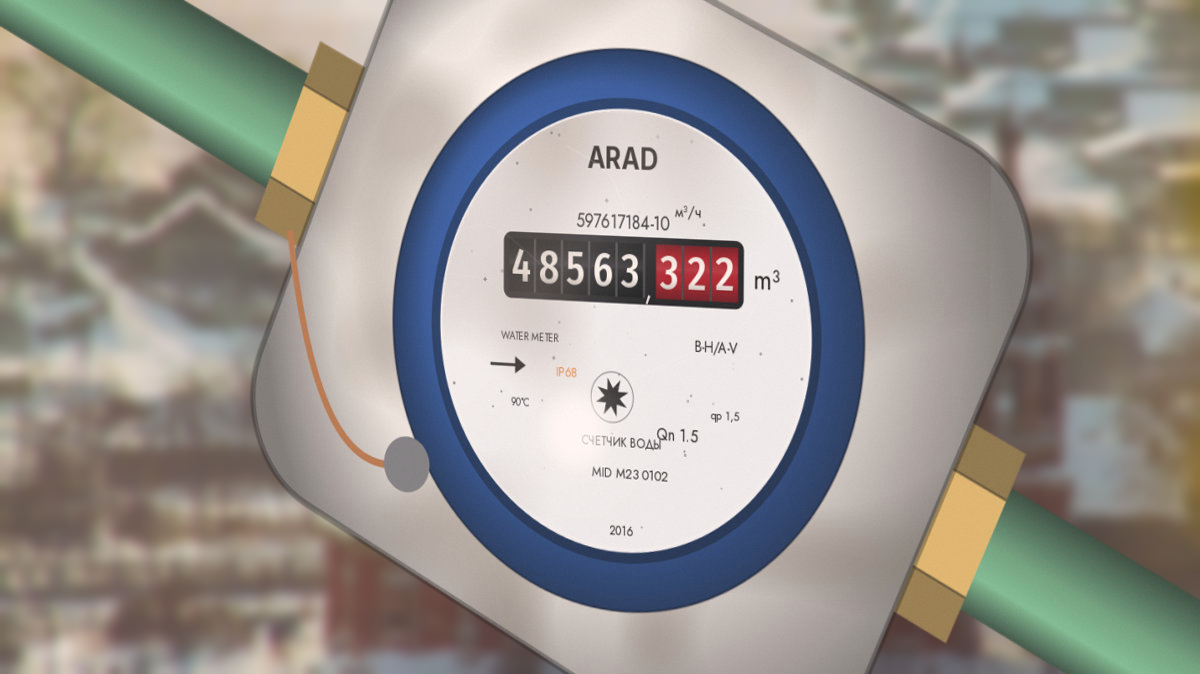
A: 48563.322 m³
